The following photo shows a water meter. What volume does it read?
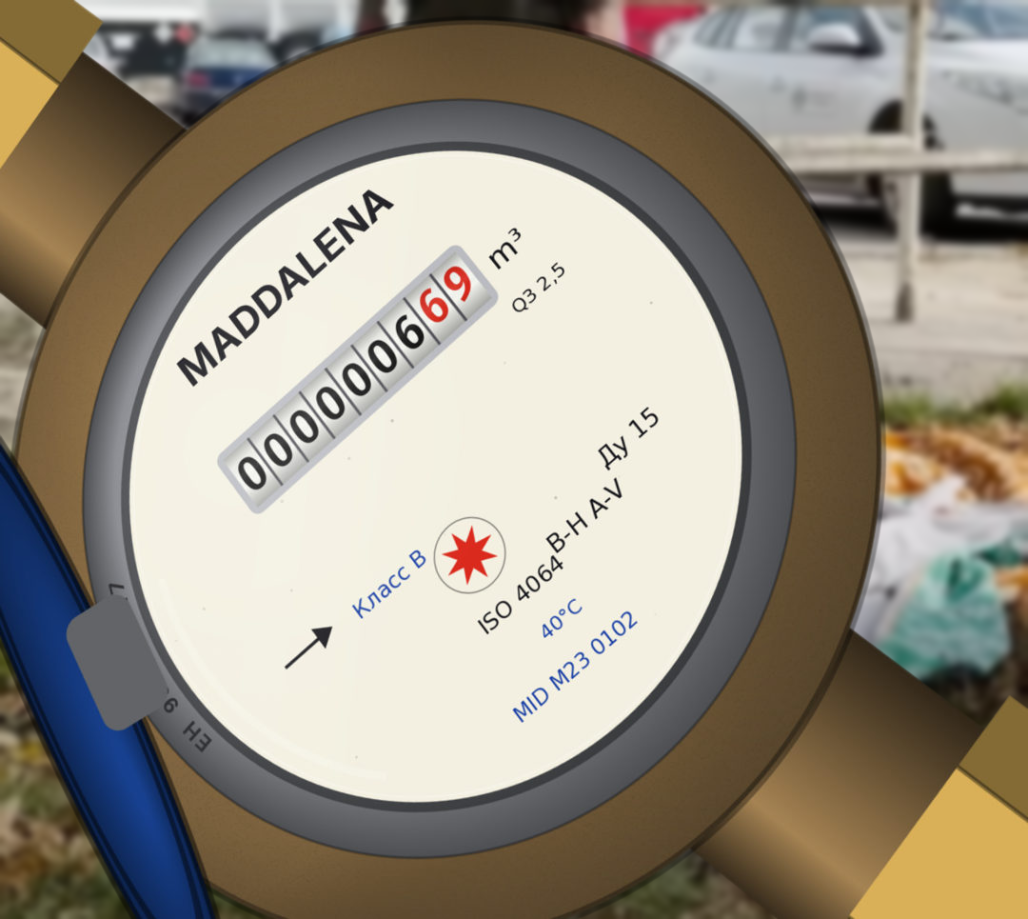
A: 6.69 m³
